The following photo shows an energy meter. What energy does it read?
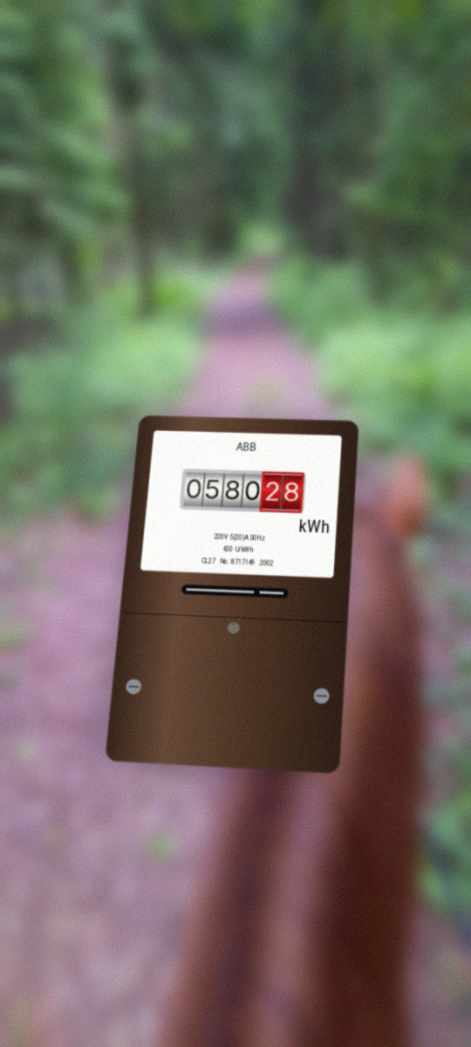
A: 580.28 kWh
